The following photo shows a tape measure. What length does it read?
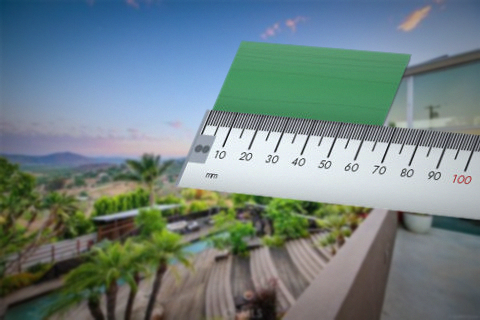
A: 65 mm
